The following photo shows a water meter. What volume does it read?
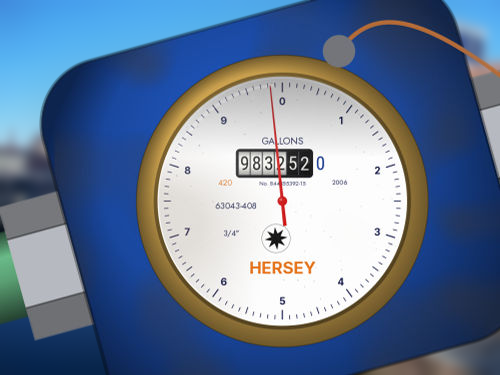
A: 9832519.8 gal
